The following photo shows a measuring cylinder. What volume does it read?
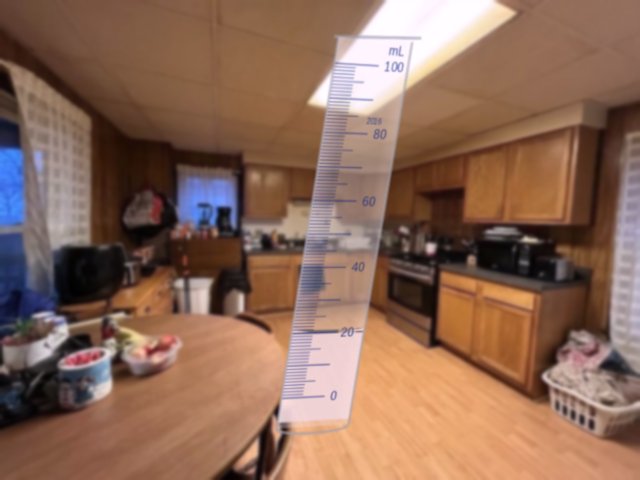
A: 20 mL
